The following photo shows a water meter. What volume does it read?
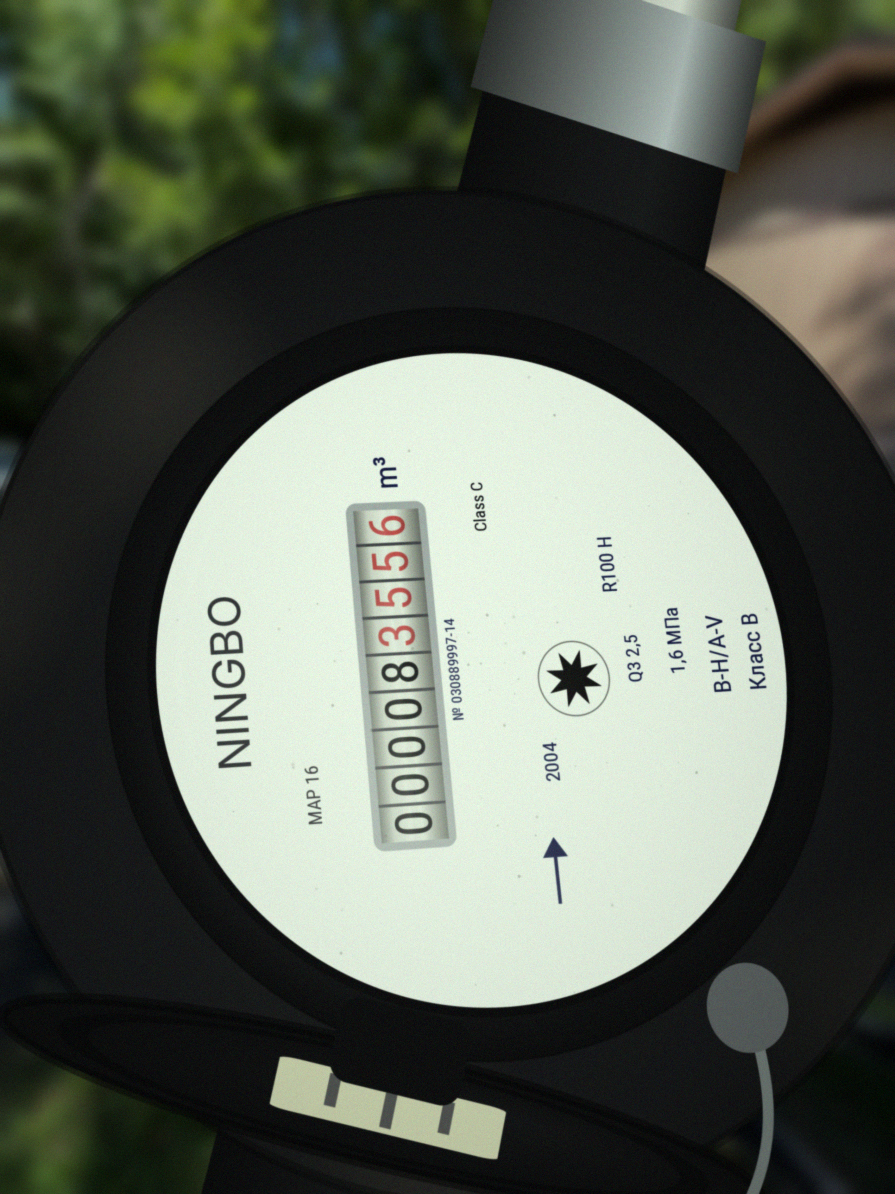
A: 8.3556 m³
